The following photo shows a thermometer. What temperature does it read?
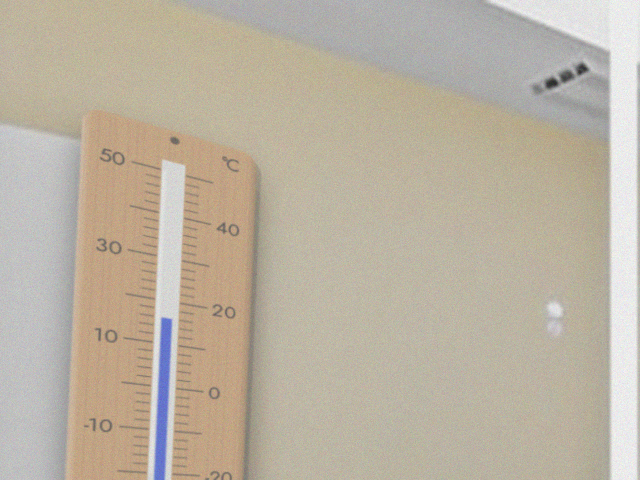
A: 16 °C
